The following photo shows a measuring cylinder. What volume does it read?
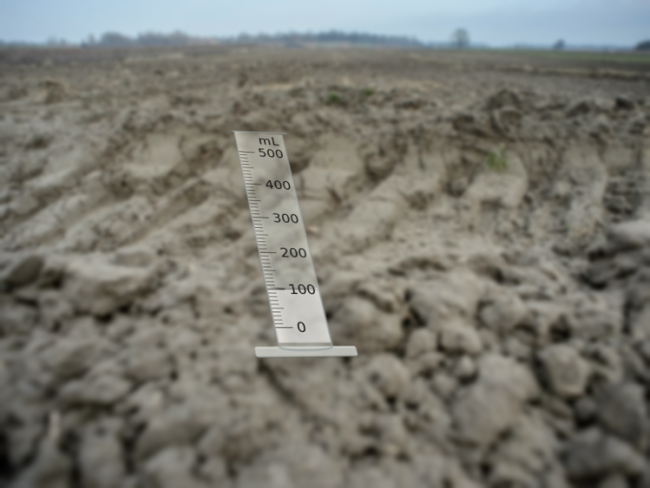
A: 100 mL
